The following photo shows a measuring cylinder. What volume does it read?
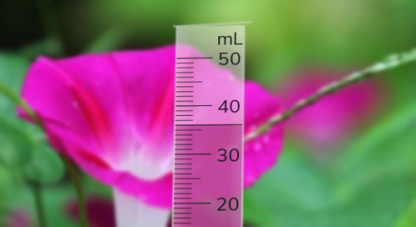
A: 36 mL
